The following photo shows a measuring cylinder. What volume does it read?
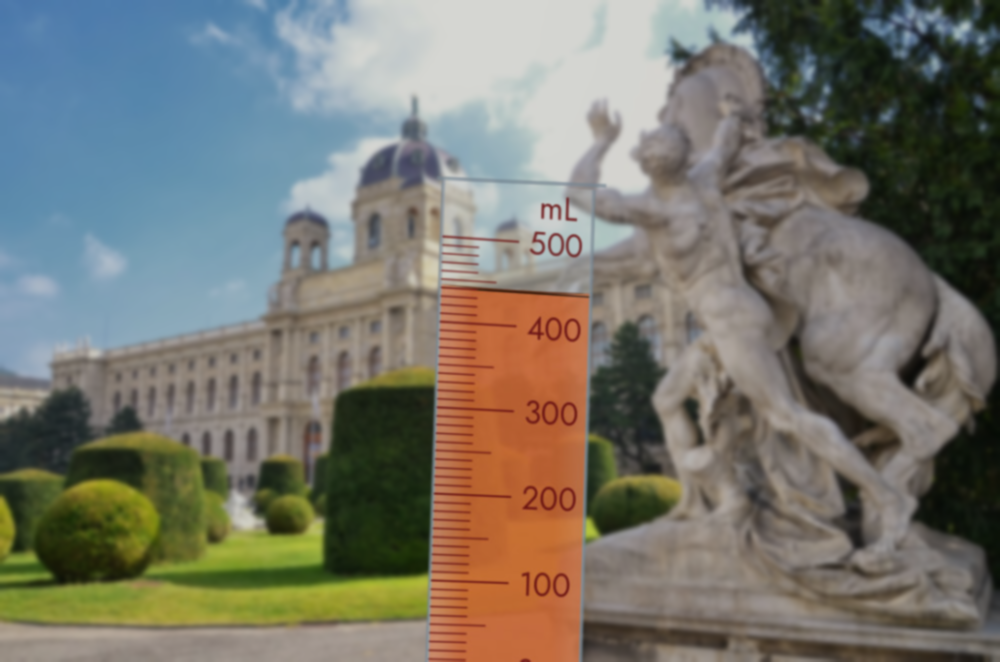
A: 440 mL
